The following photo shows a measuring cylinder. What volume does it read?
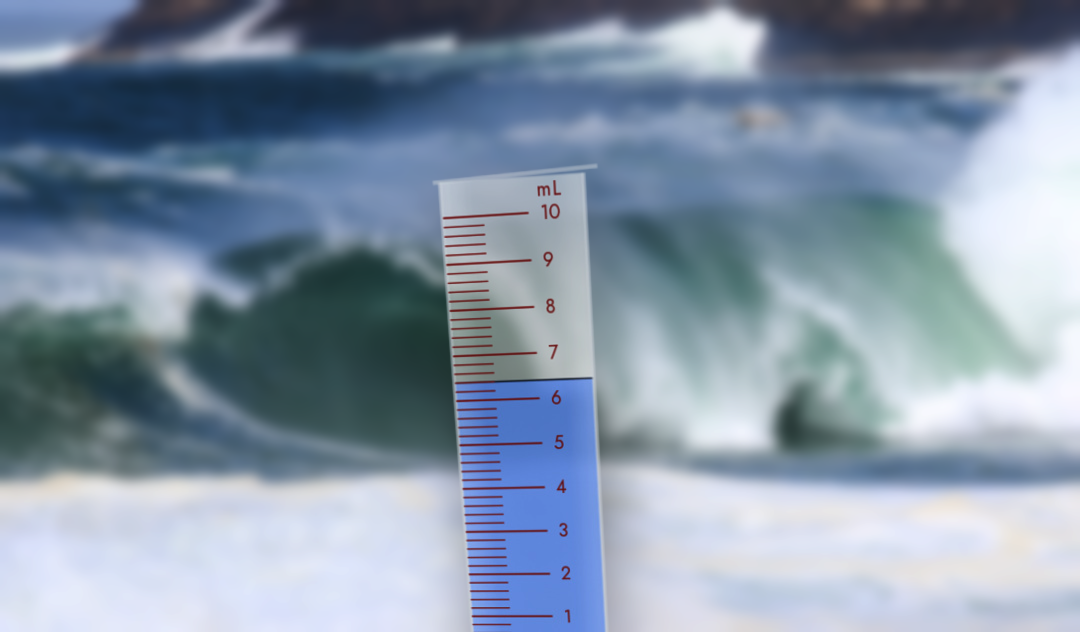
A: 6.4 mL
